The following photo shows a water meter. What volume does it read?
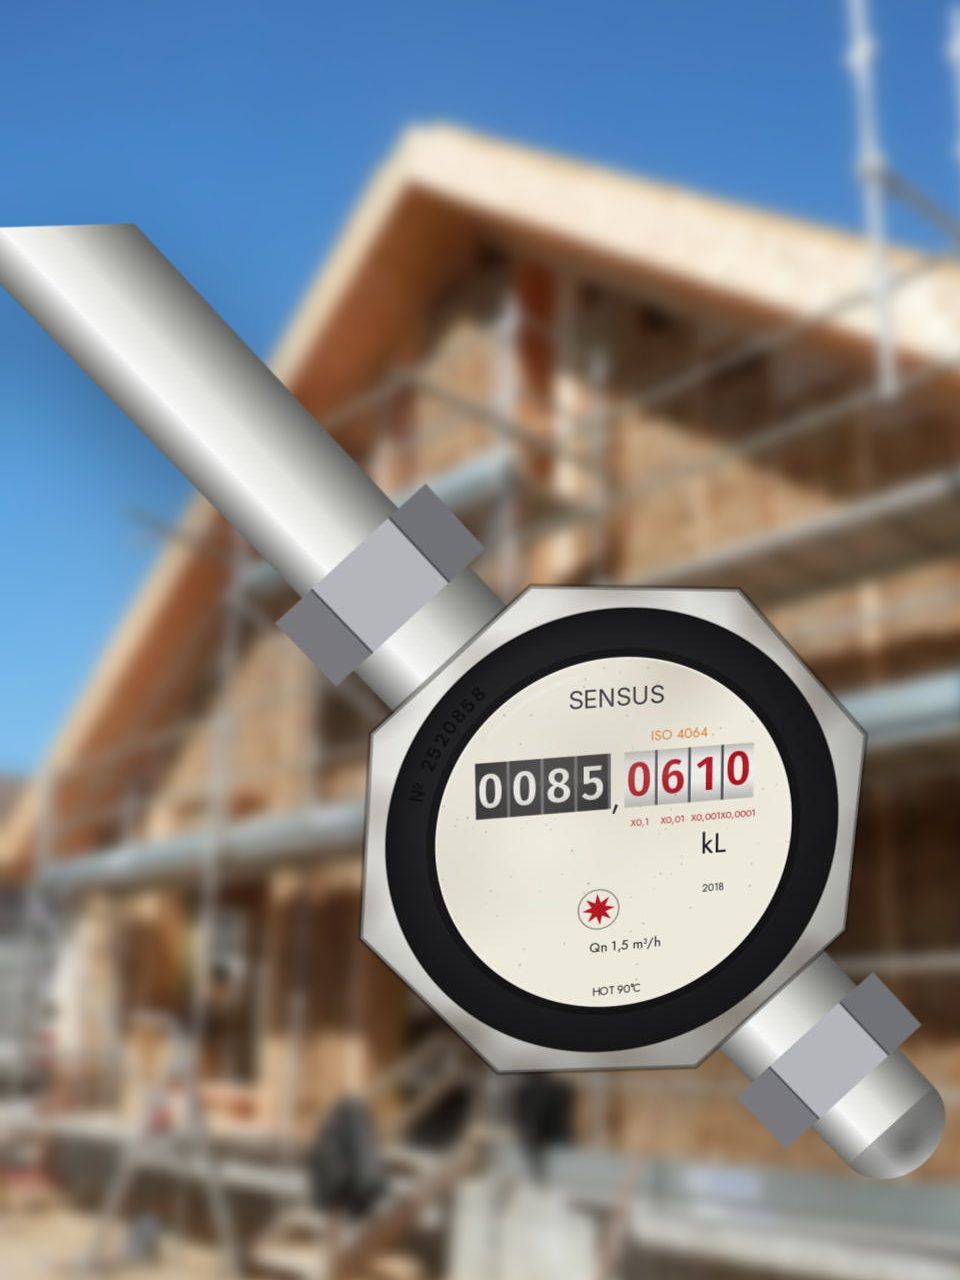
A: 85.0610 kL
